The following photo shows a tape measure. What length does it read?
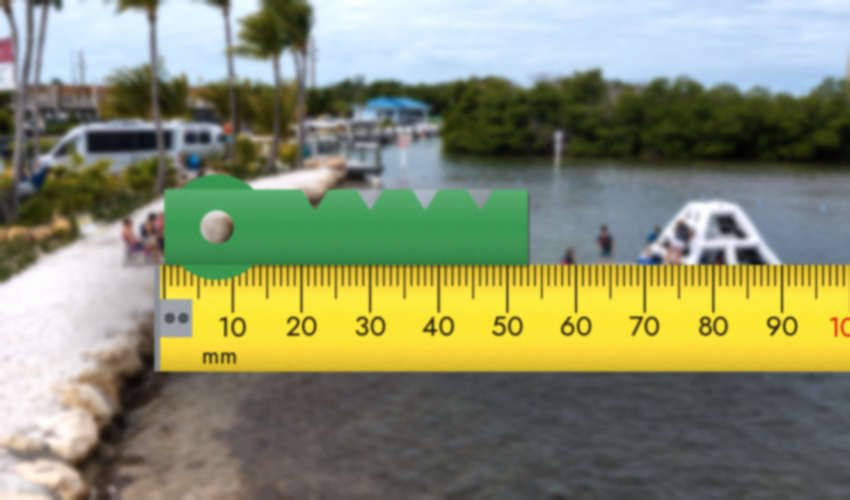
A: 53 mm
